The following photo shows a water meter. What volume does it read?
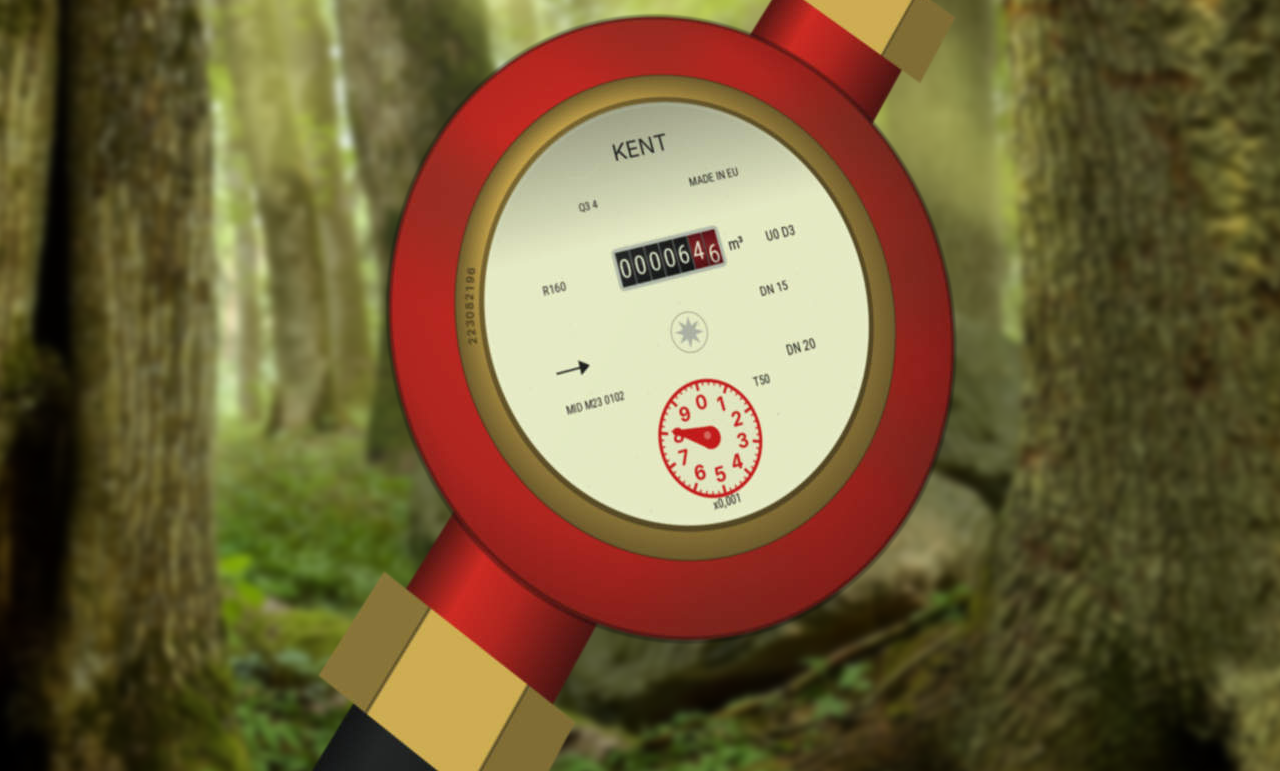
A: 6.458 m³
